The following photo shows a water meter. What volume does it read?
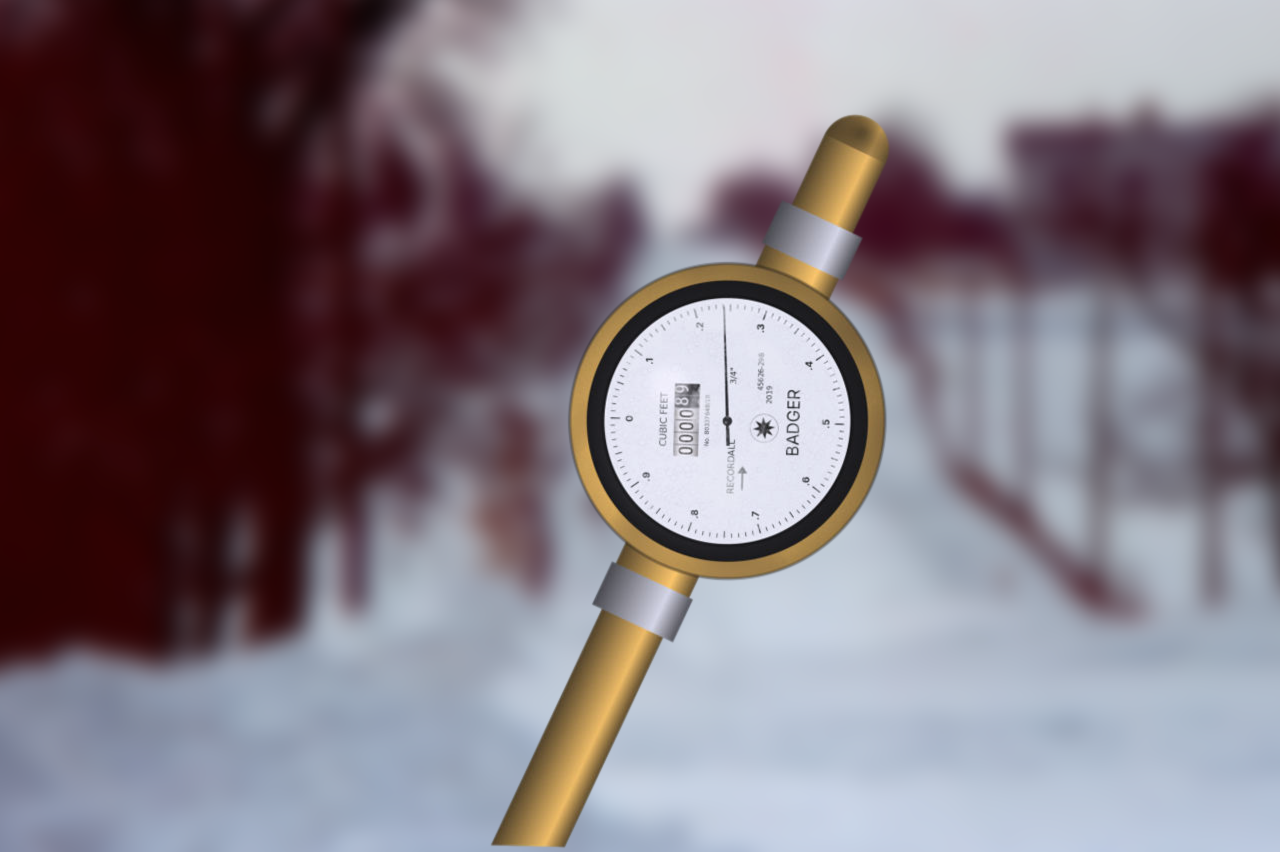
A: 89.24 ft³
